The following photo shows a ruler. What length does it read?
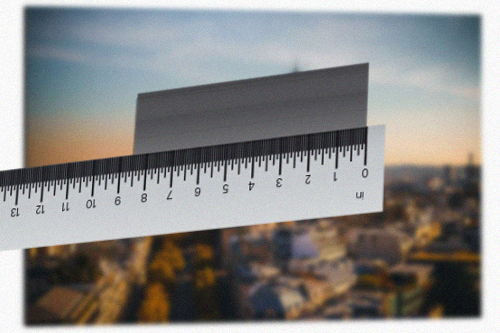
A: 8.5 in
